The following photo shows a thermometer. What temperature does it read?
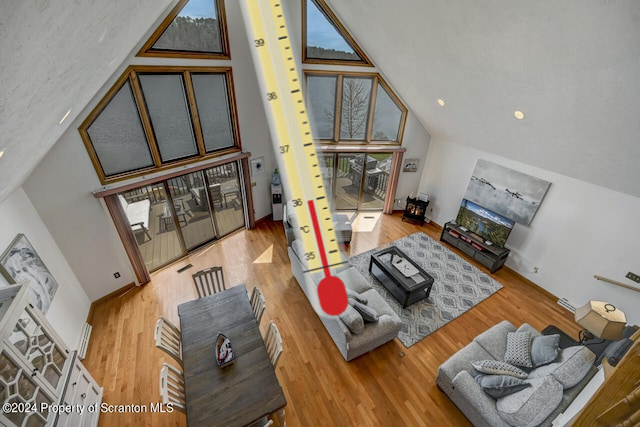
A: 36 °C
